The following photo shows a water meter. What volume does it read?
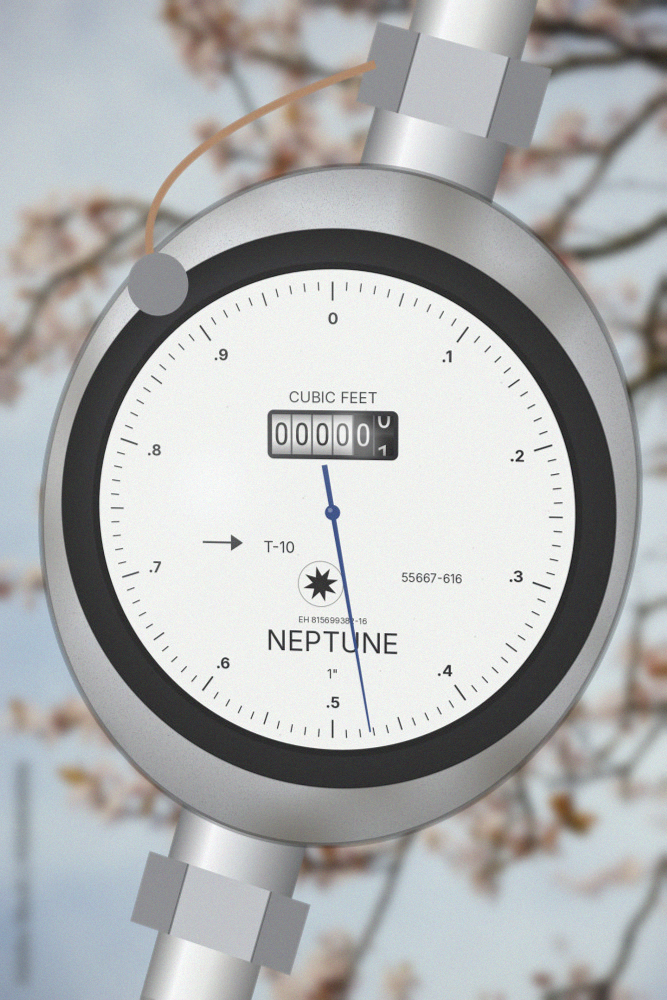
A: 0.47 ft³
